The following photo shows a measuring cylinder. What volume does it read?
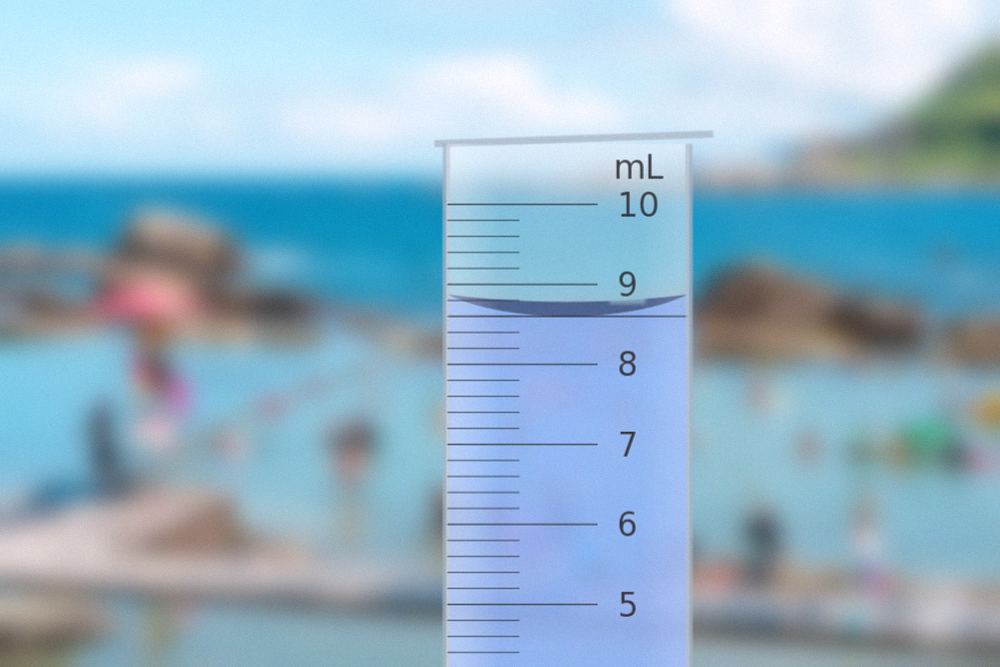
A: 8.6 mL
